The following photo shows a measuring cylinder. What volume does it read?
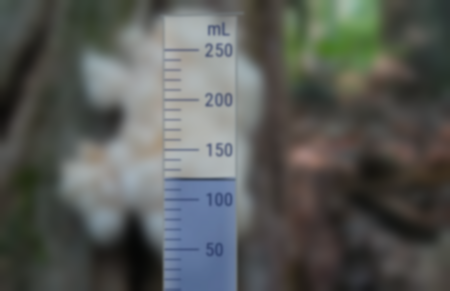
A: 120 mL
